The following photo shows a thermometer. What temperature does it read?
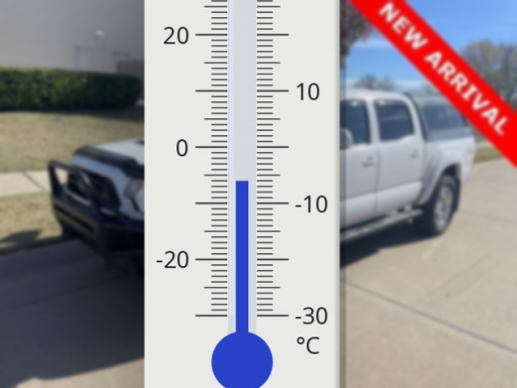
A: -6 °C
